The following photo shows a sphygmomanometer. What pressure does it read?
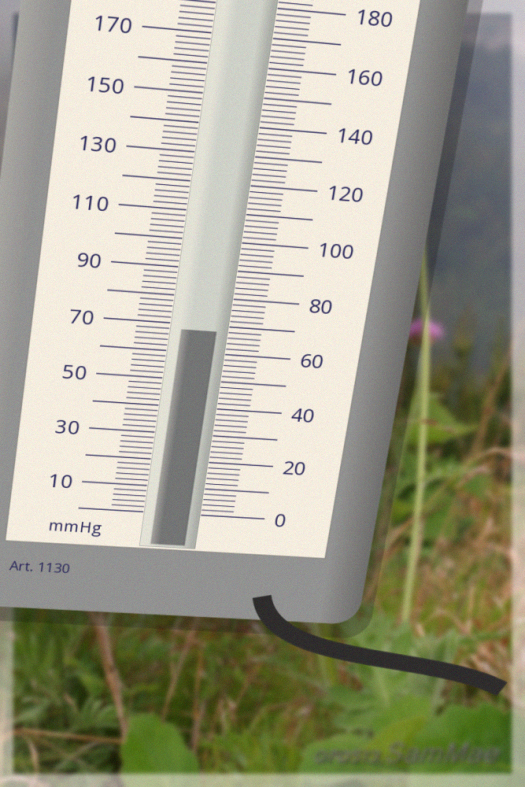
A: 68 mmHg
